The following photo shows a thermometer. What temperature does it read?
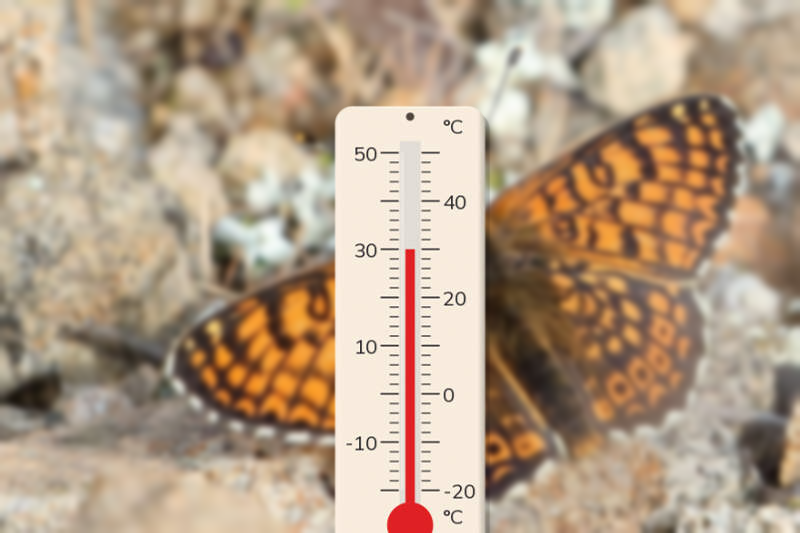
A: 30 °C
